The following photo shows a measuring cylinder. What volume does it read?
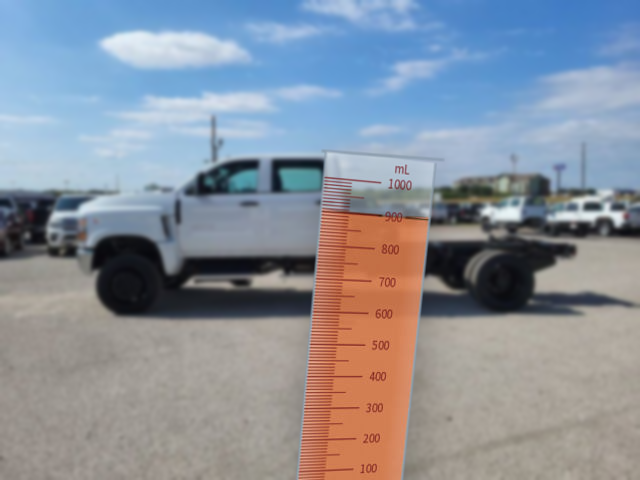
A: 900 mL
